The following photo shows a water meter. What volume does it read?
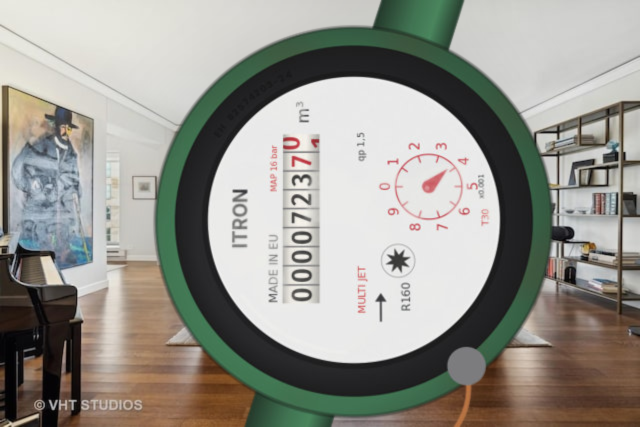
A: 723.703 m³
